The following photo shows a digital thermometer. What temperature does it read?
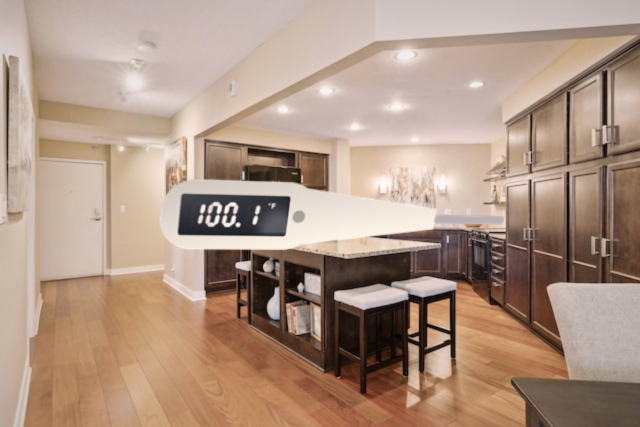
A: 100.1 °F
